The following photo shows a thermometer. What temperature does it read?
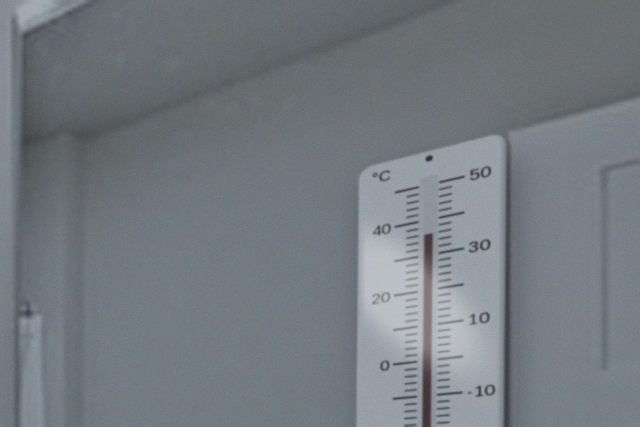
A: 36 °C
